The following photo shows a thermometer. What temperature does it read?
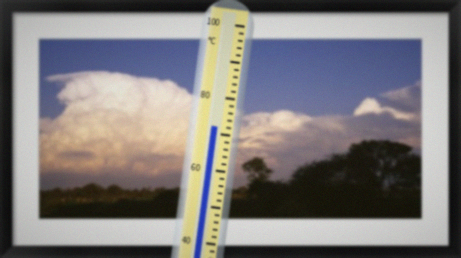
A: 72 °C
